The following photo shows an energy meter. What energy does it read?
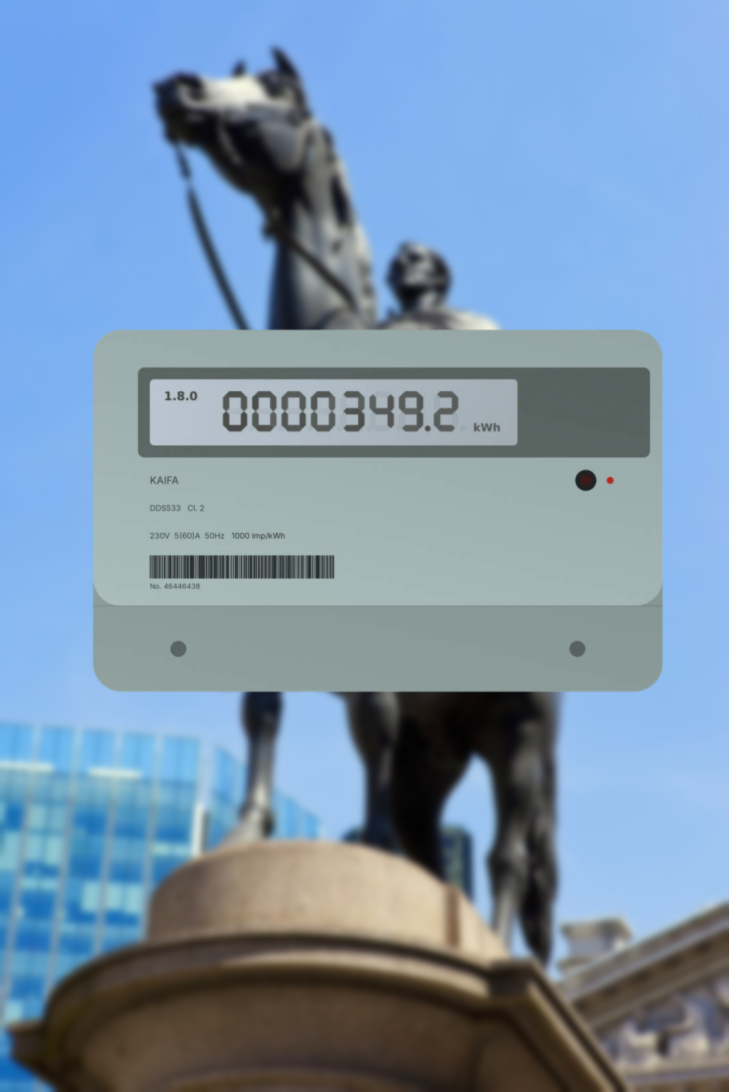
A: 349.2 kWh
